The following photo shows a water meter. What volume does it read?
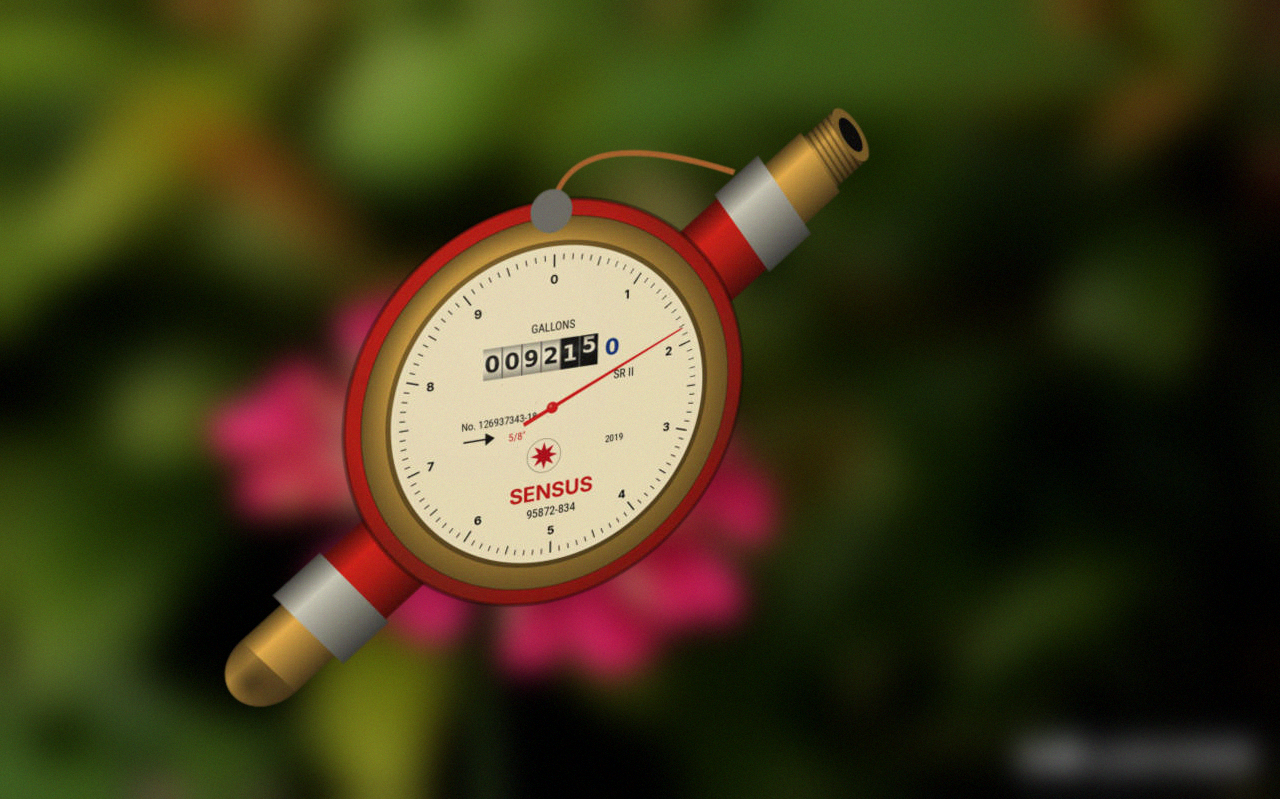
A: 92151.8 gal
